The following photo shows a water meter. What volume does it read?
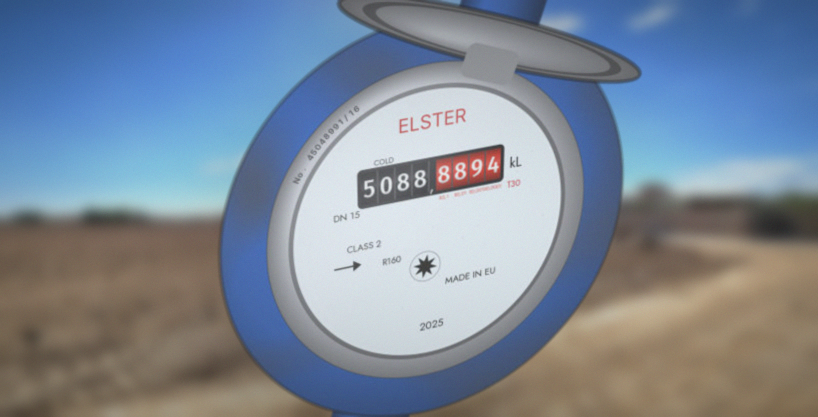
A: 5088.8894 kL
